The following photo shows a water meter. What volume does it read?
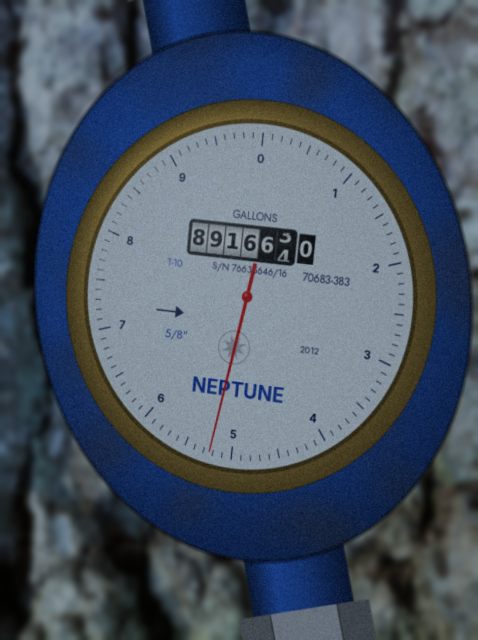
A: 8916635.2 gal
